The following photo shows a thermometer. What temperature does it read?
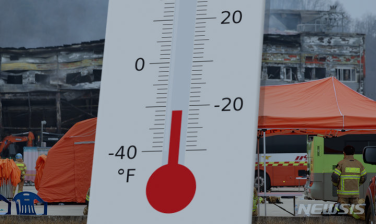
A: -22 °F
